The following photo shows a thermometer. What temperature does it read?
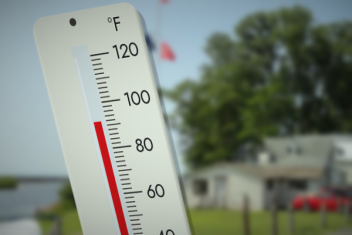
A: 92 °F
